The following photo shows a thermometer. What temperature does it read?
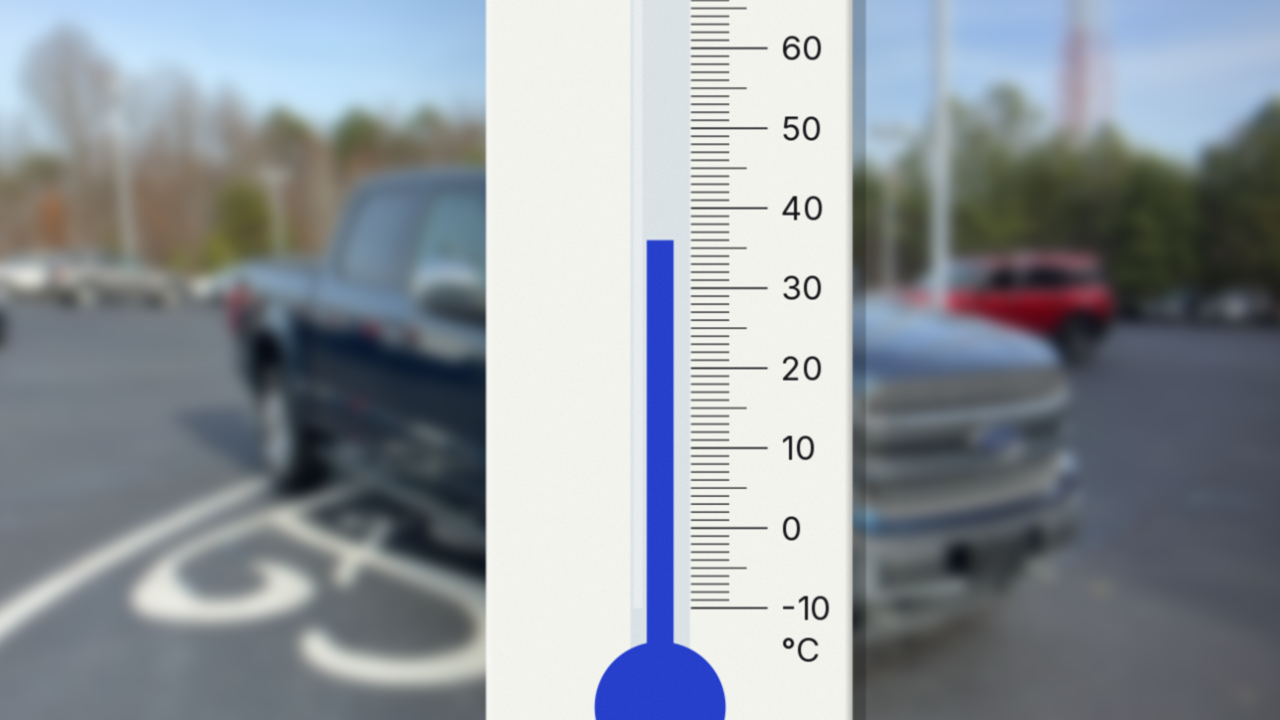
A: 36 °C
